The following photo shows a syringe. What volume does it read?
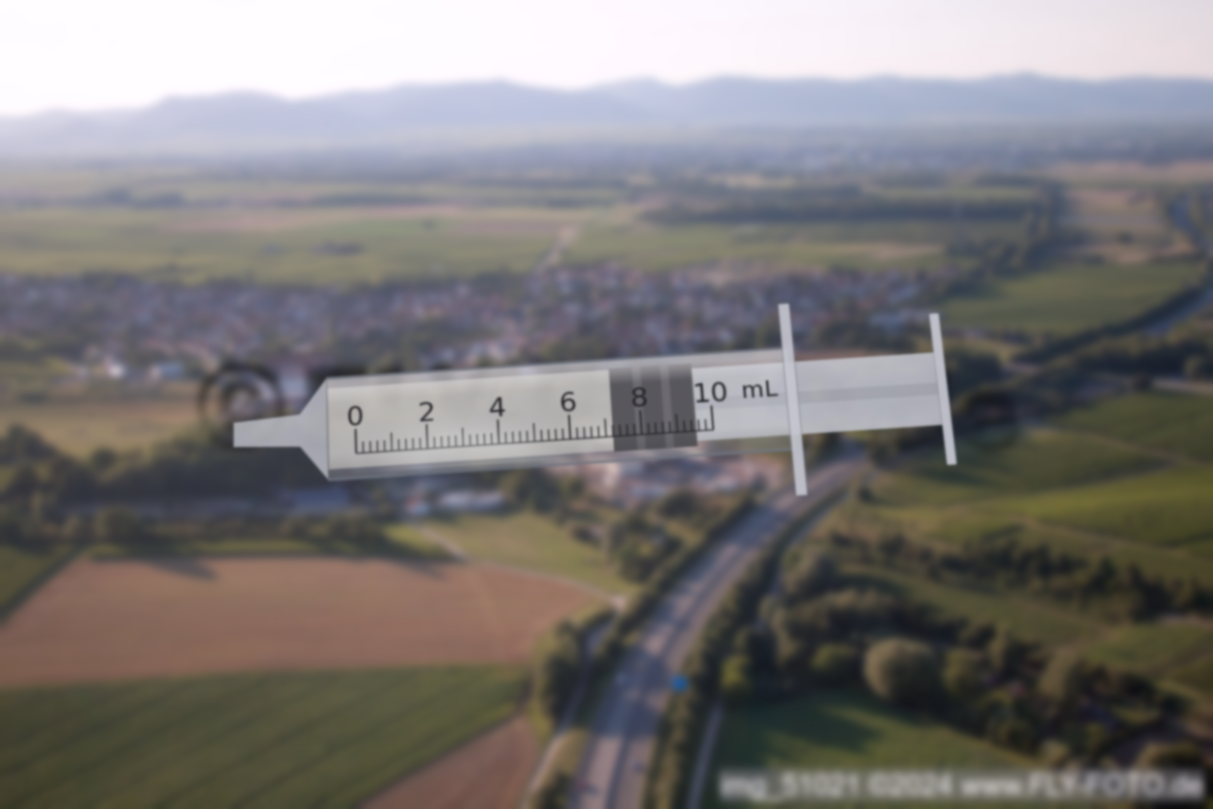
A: 7.2 mL
